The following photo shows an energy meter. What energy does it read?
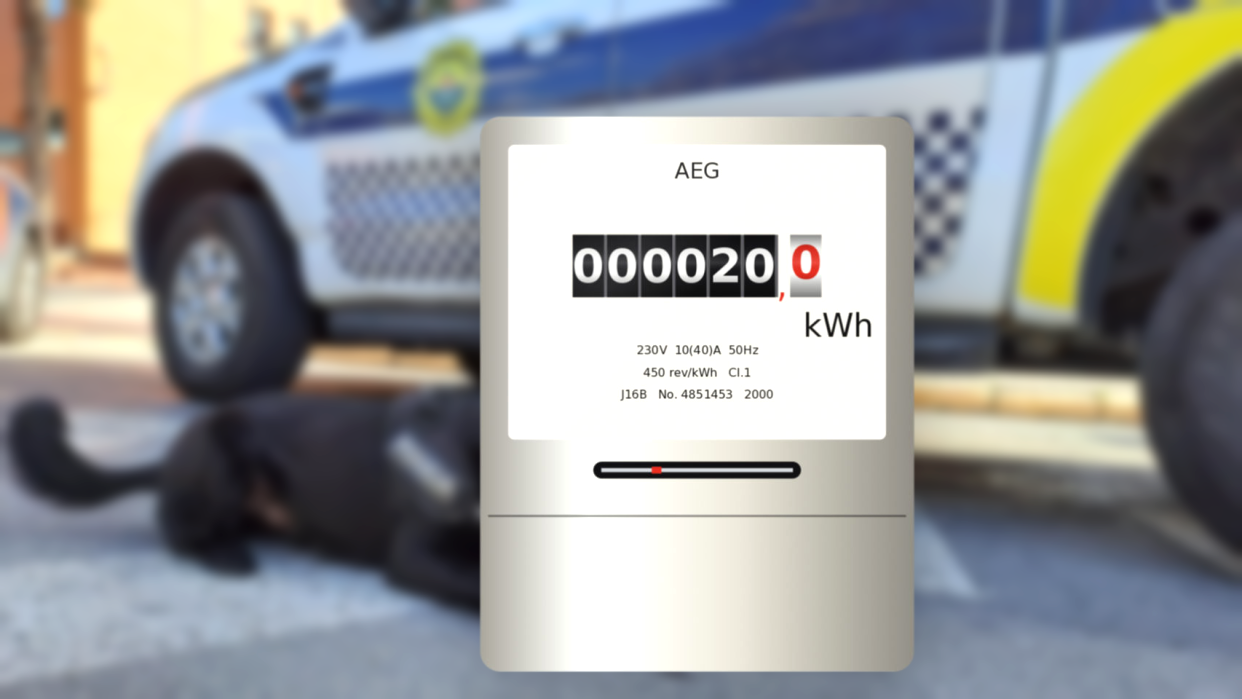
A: 20.0 kWh
